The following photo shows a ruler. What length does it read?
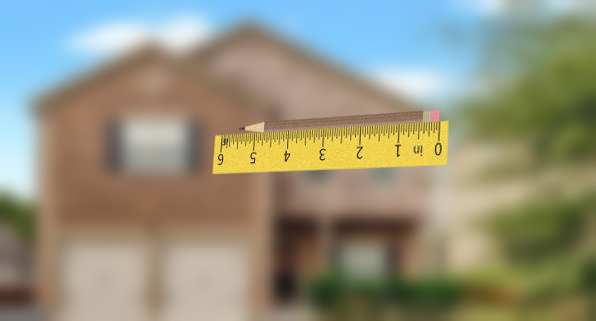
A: 5.5 in
